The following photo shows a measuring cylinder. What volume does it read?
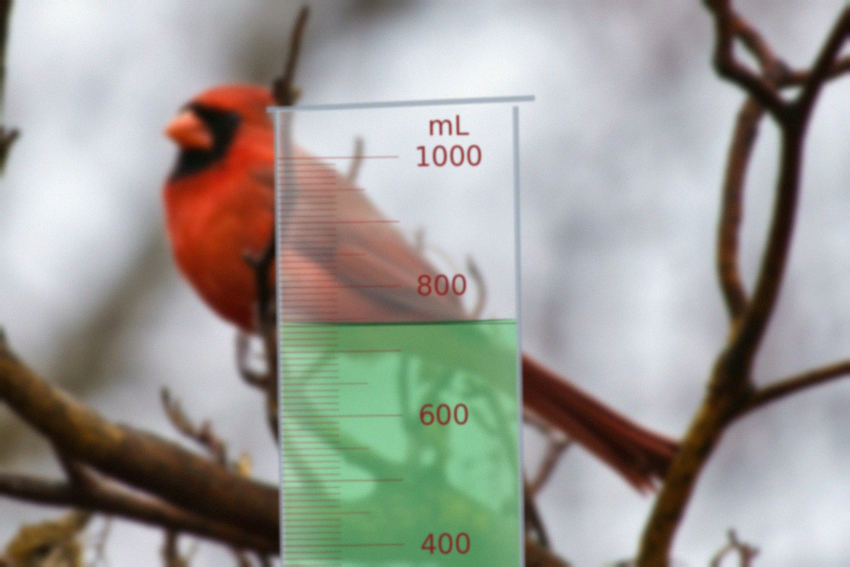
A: 740 mL
